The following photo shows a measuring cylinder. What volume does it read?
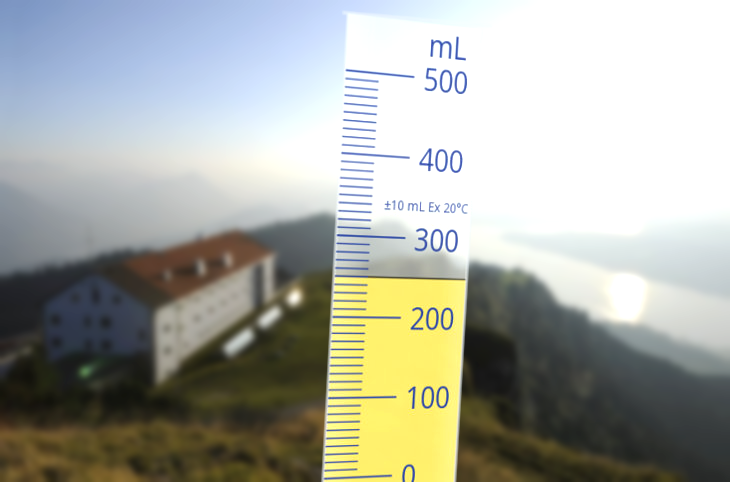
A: 250 mL
